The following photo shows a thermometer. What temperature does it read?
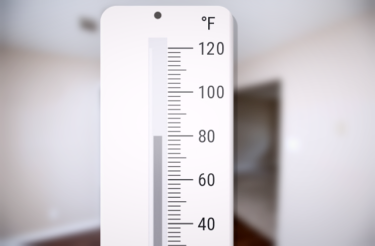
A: 80 °F
